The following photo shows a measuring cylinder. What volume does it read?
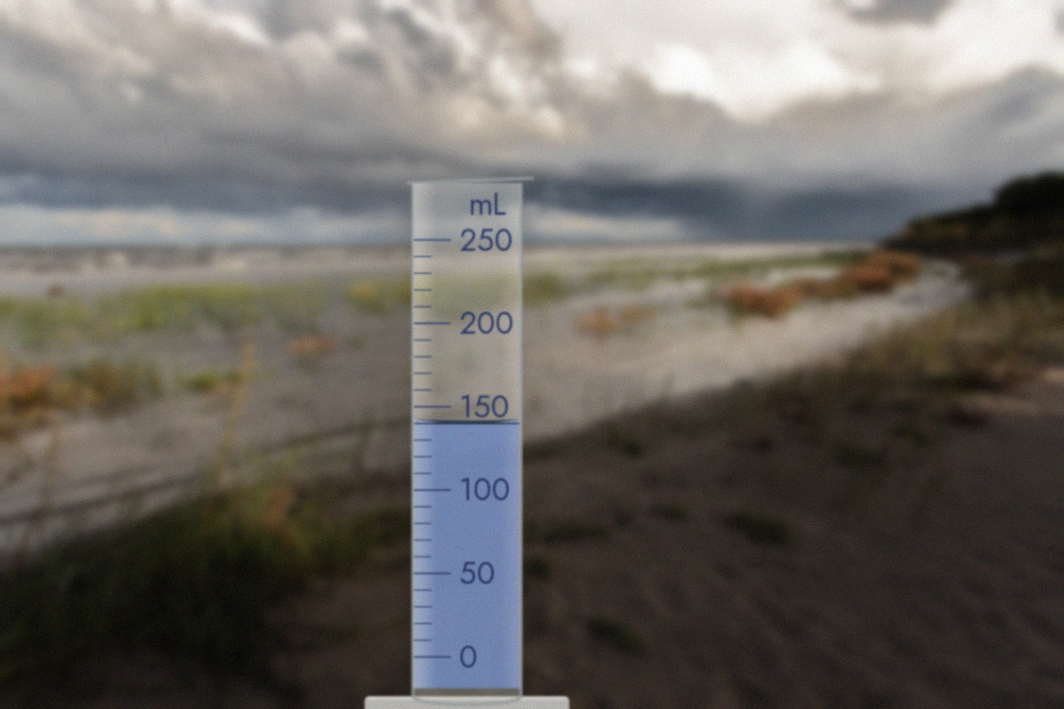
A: 140 mL
